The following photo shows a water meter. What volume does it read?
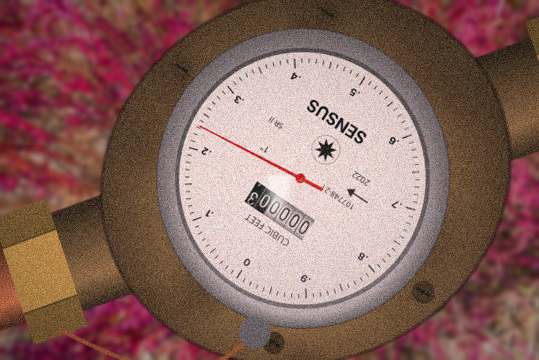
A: 3.23 ft³
